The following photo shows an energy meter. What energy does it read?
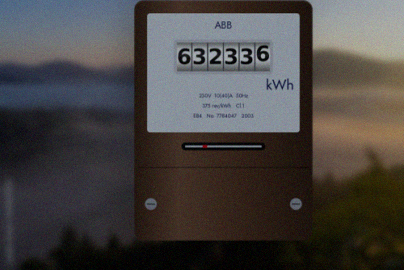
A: 632336 kWh
